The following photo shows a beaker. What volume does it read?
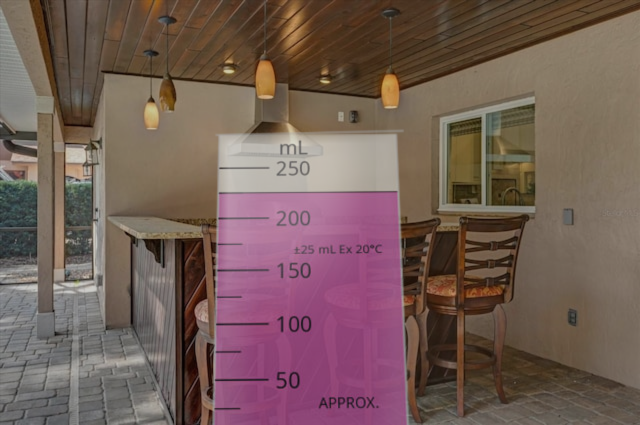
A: 225 mL
